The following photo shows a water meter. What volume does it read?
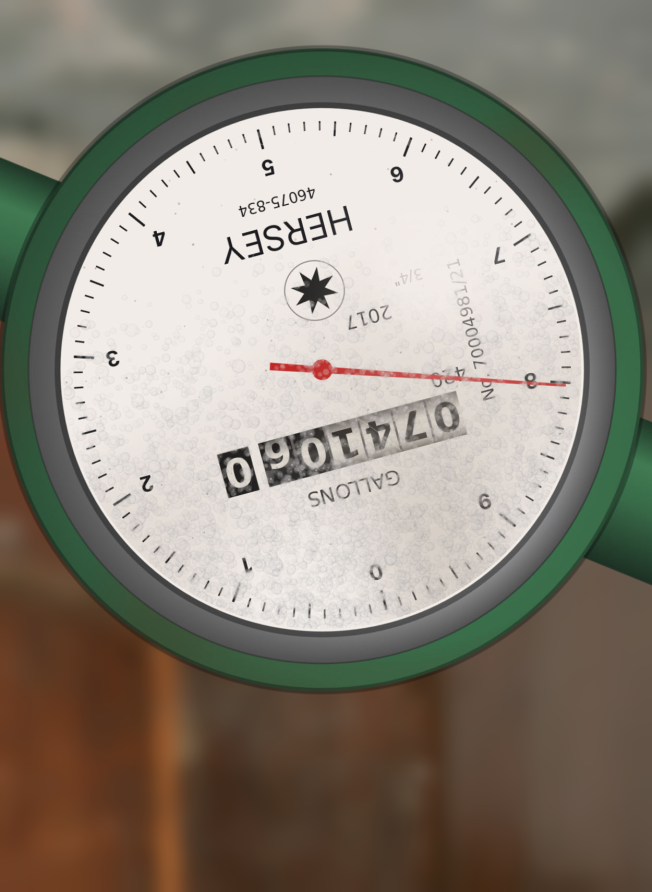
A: 741058.0 gal
